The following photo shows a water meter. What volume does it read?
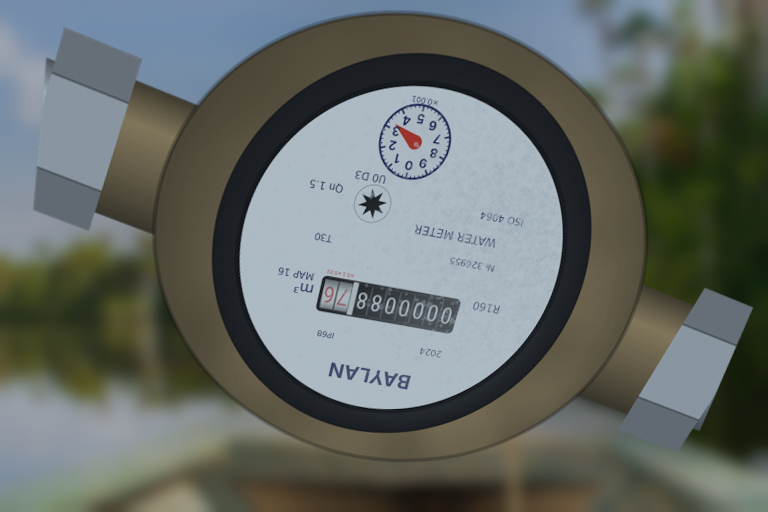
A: 88.763 m³
